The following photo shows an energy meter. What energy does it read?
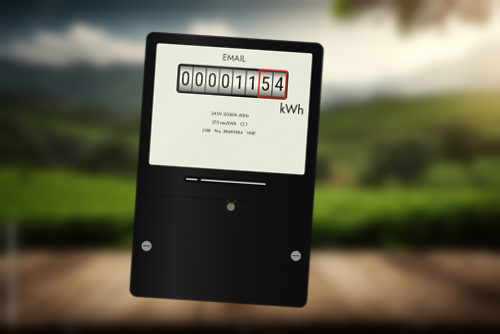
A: 11.54 kWh
